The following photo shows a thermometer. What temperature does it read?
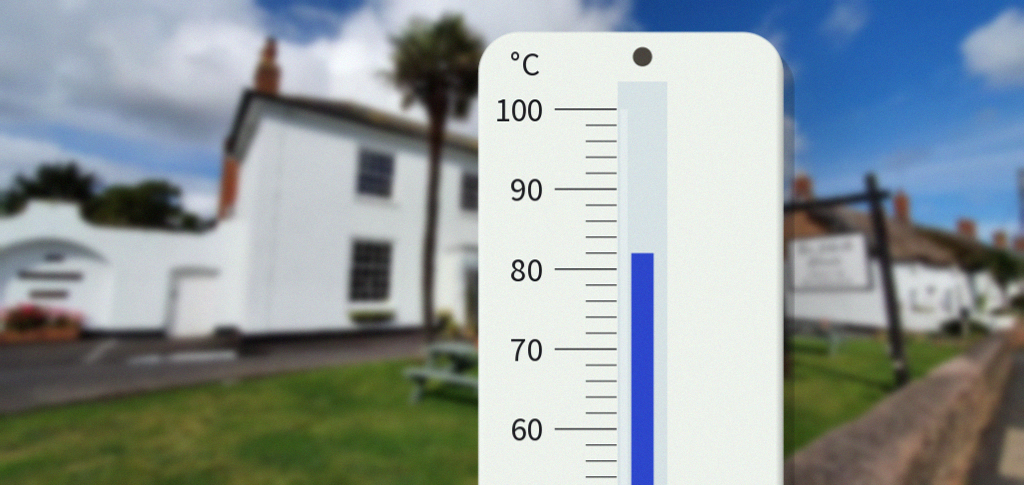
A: 82 °C
